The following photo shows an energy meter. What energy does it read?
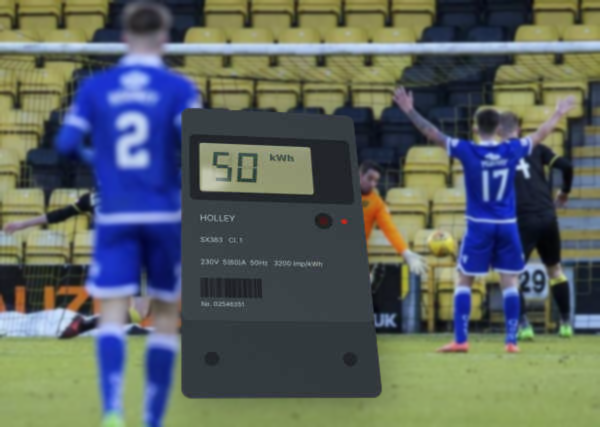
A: 50 kWh
